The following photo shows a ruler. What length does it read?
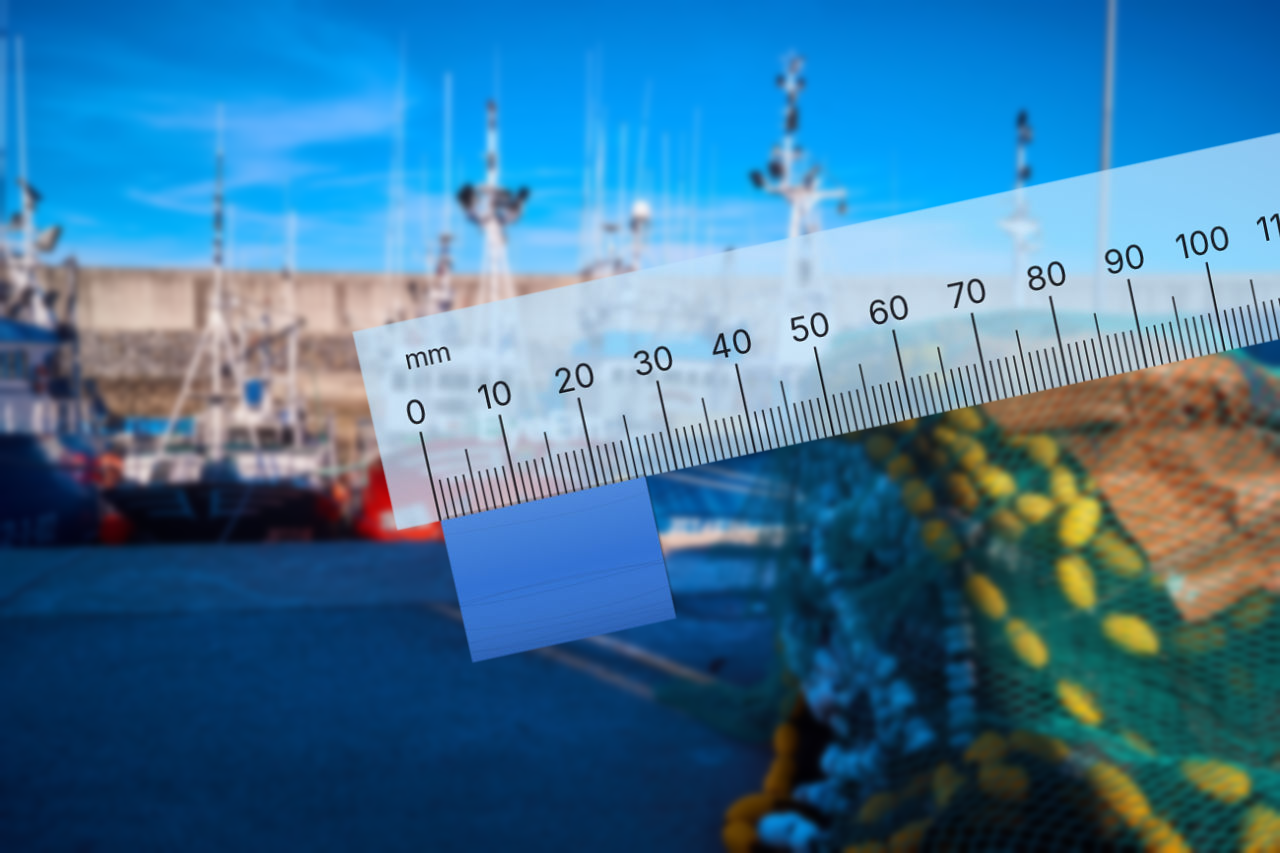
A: 26 mm
